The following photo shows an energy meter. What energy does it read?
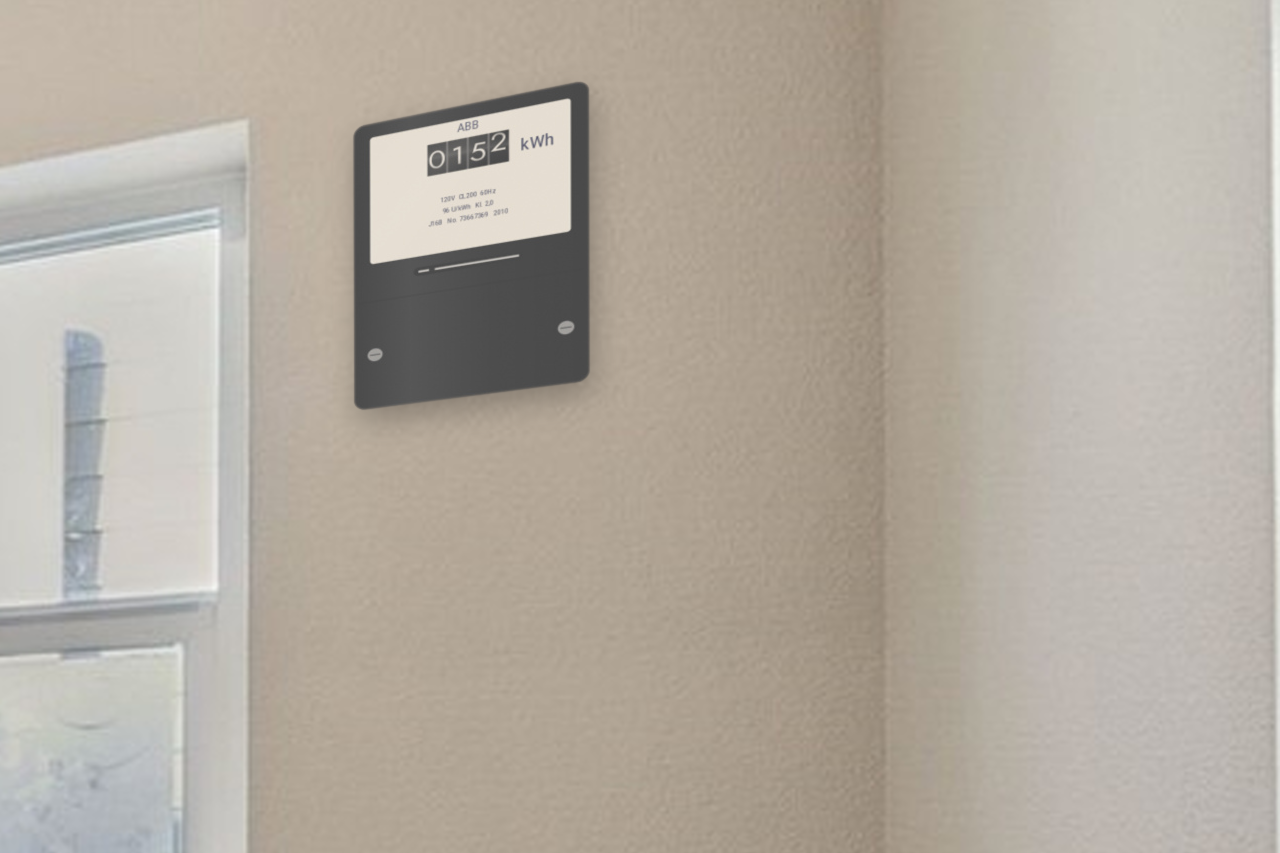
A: 152 kWh
